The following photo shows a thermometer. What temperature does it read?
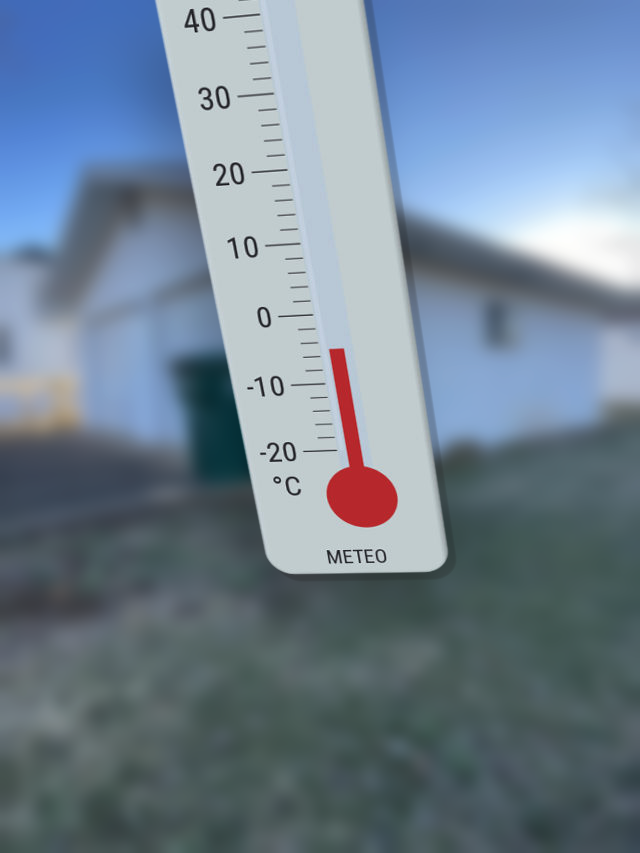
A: -5 °C
